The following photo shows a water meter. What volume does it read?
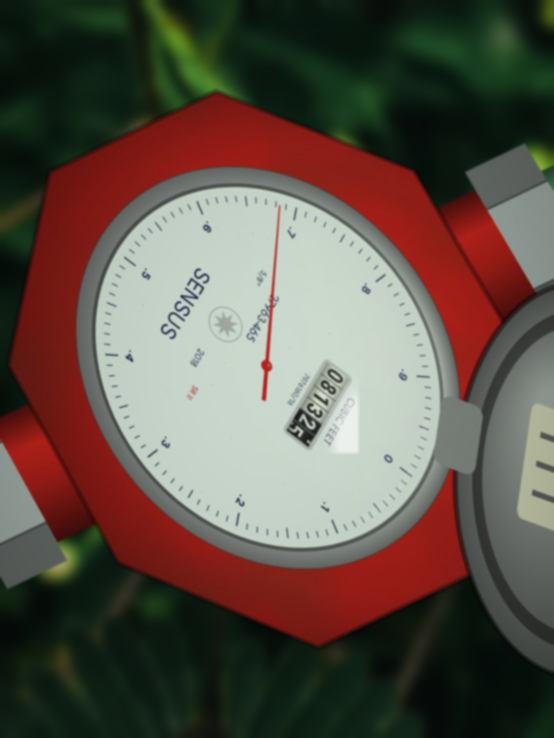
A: 81324.68 ft³
